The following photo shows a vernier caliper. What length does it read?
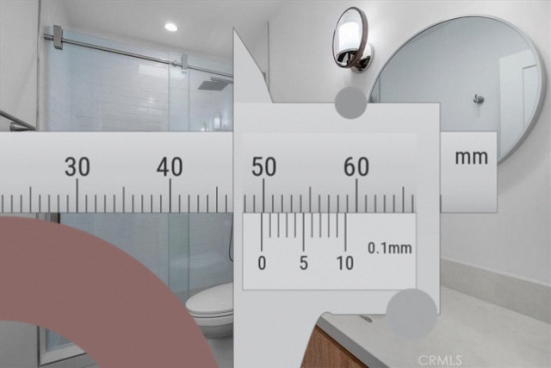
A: 49.8 mm
